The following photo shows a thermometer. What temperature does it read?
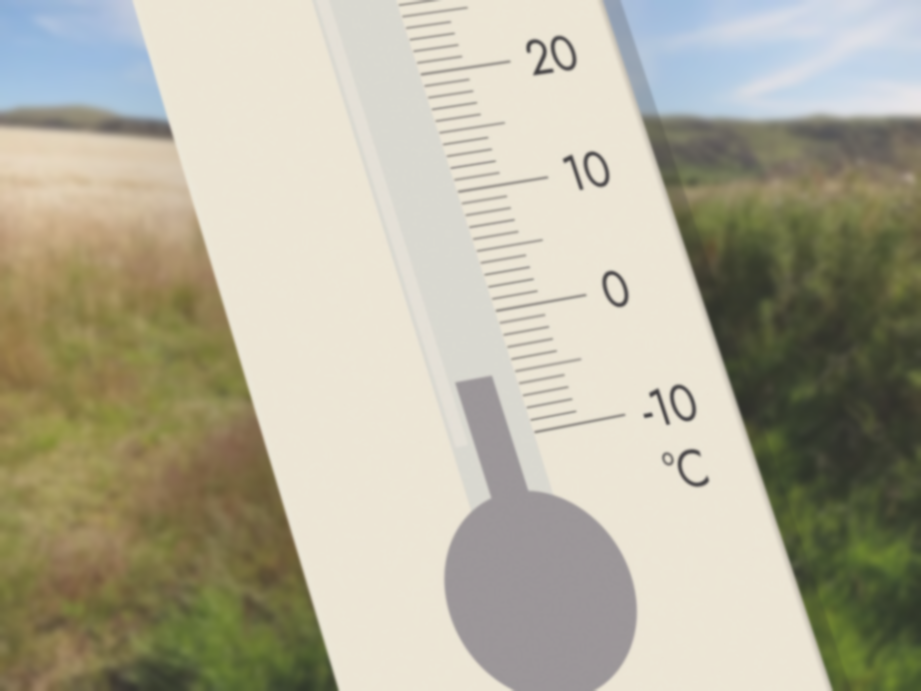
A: -5 °C
